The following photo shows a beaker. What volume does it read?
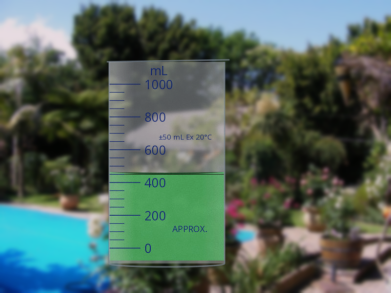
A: 450 mL
